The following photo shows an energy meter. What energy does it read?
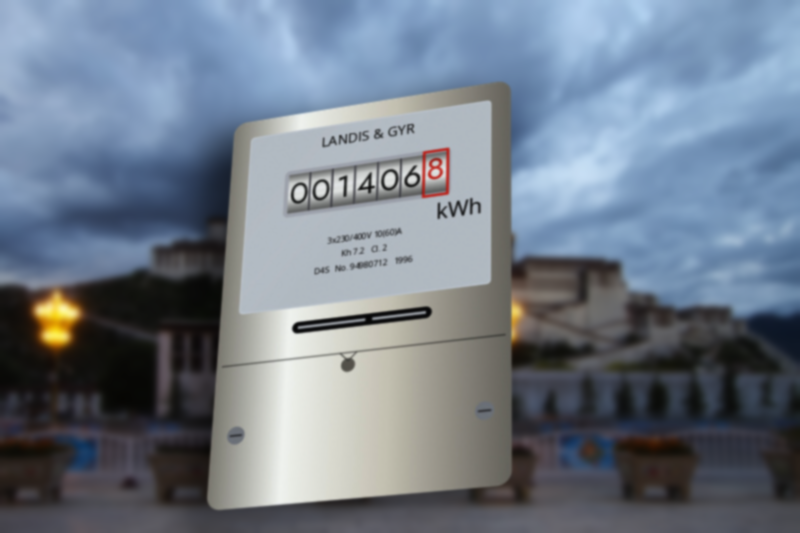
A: 1406.8 kWh
